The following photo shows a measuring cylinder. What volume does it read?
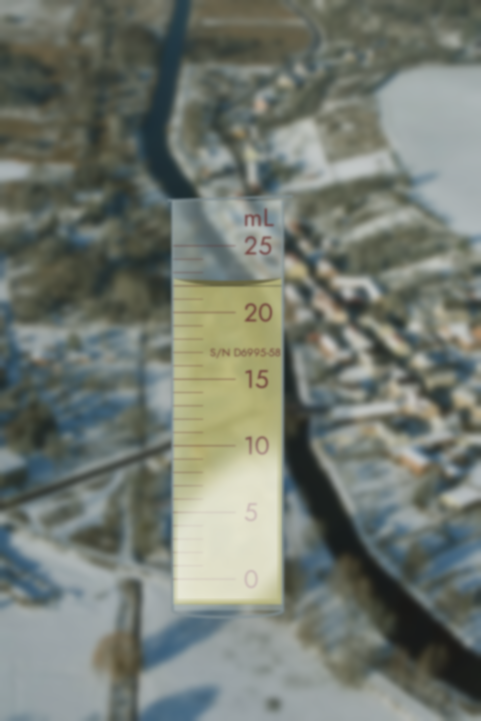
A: 22 mL
